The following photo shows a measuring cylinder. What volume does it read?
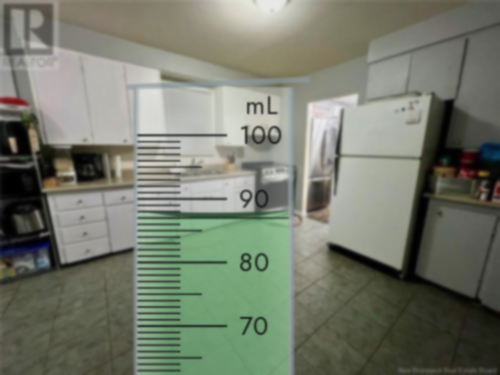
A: 87 mL
